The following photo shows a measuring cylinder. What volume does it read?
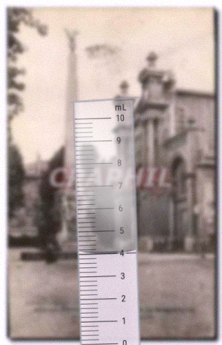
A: 4 mL
